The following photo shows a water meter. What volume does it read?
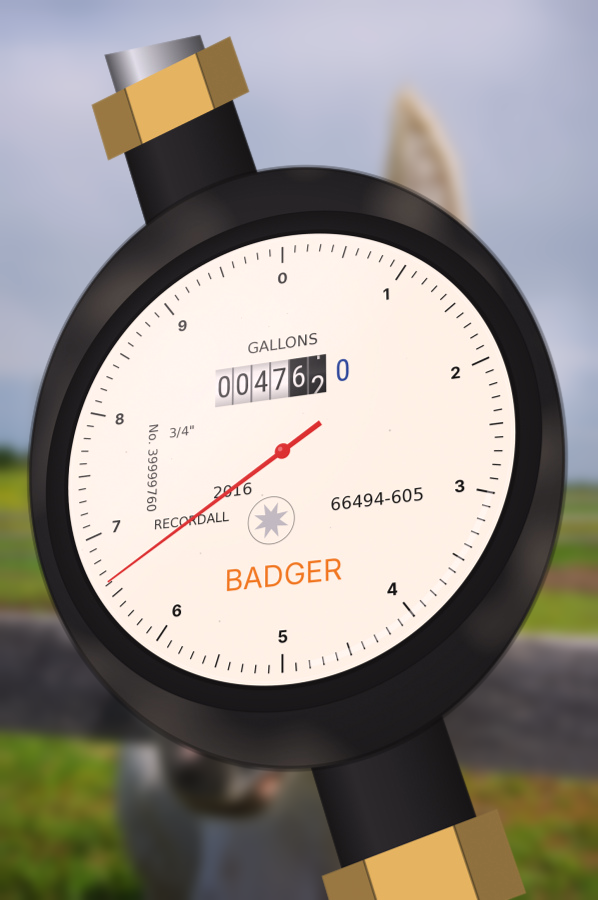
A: 47616.6 gal
